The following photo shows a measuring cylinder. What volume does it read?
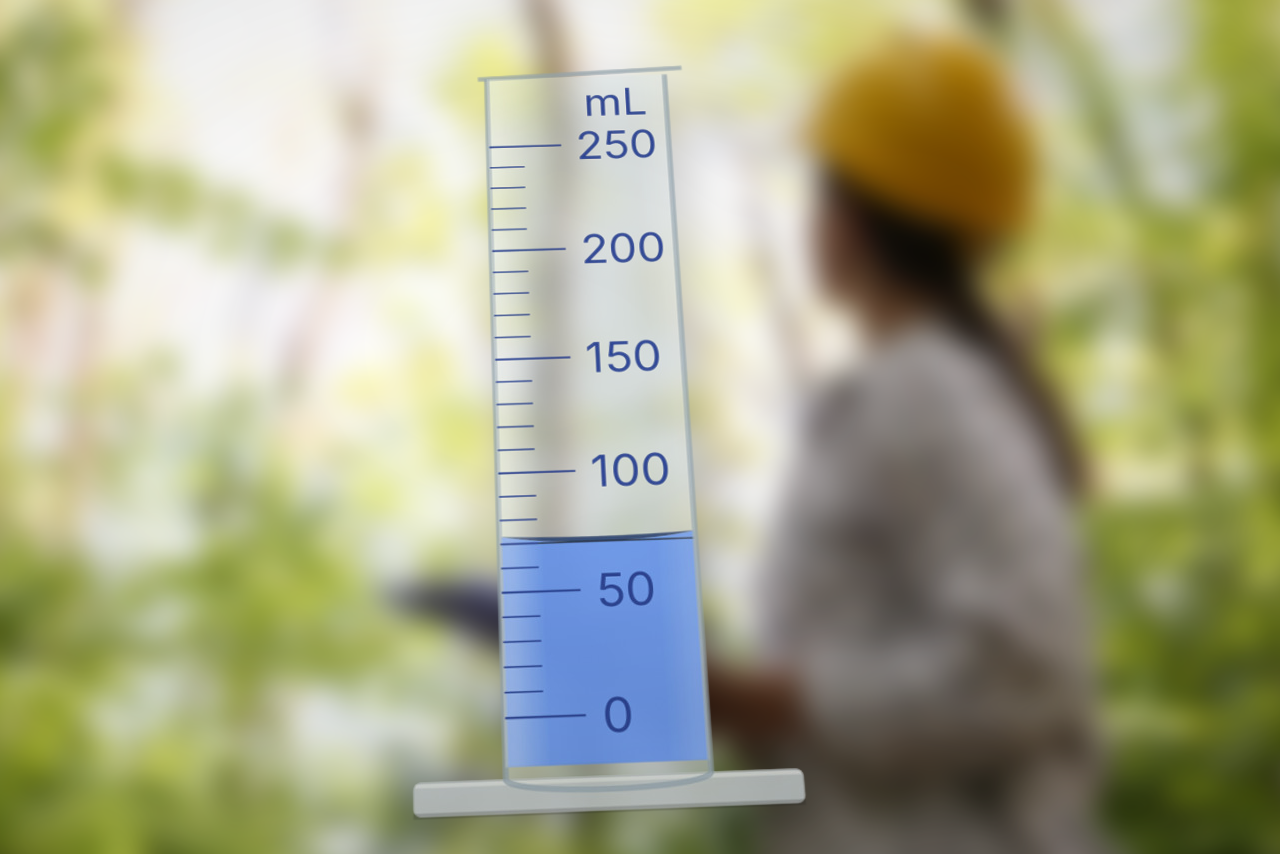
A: 70 mL
